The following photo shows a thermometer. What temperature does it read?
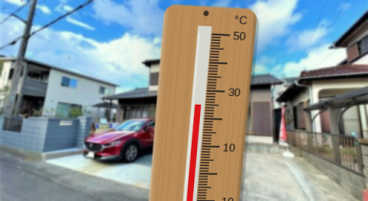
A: 25 °C
